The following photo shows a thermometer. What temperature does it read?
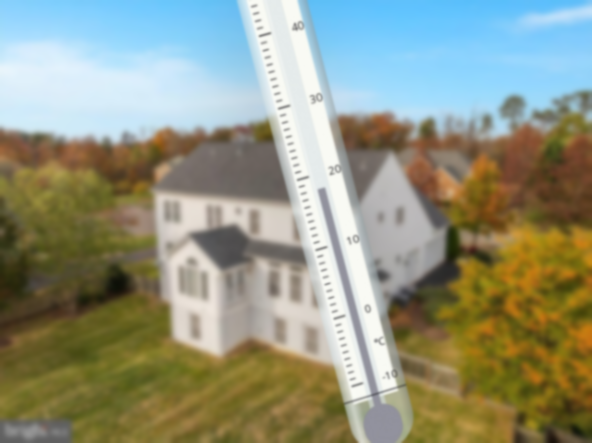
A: 18 °C
